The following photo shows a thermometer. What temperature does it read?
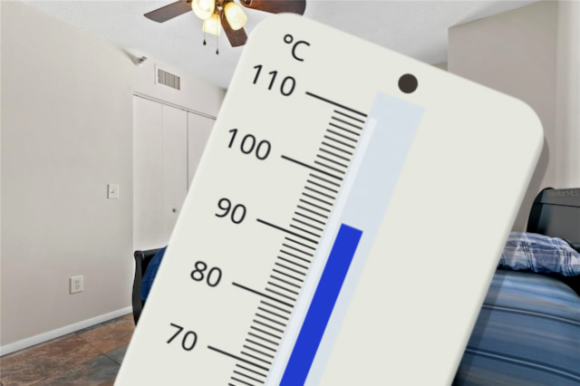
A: 94 °C
